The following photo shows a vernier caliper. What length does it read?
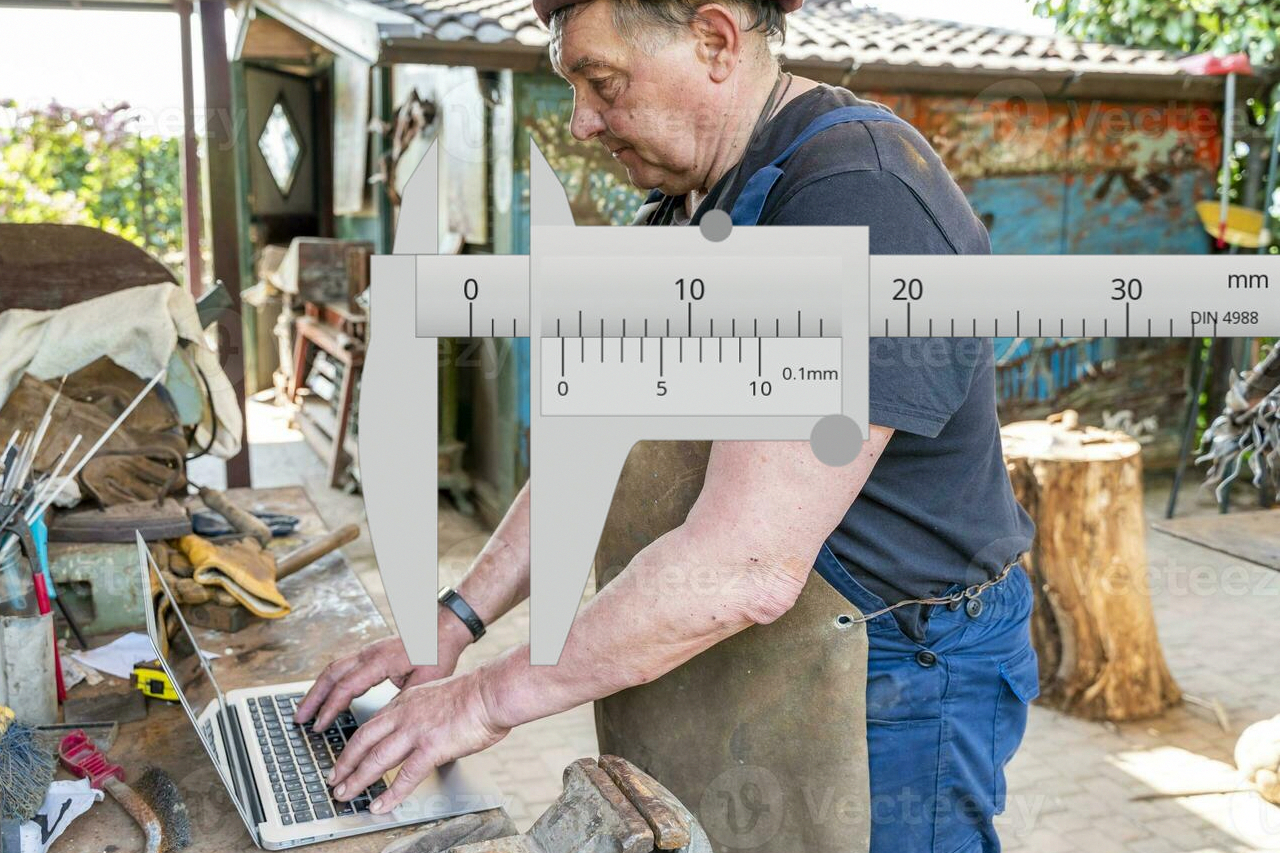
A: 4.2 mm
